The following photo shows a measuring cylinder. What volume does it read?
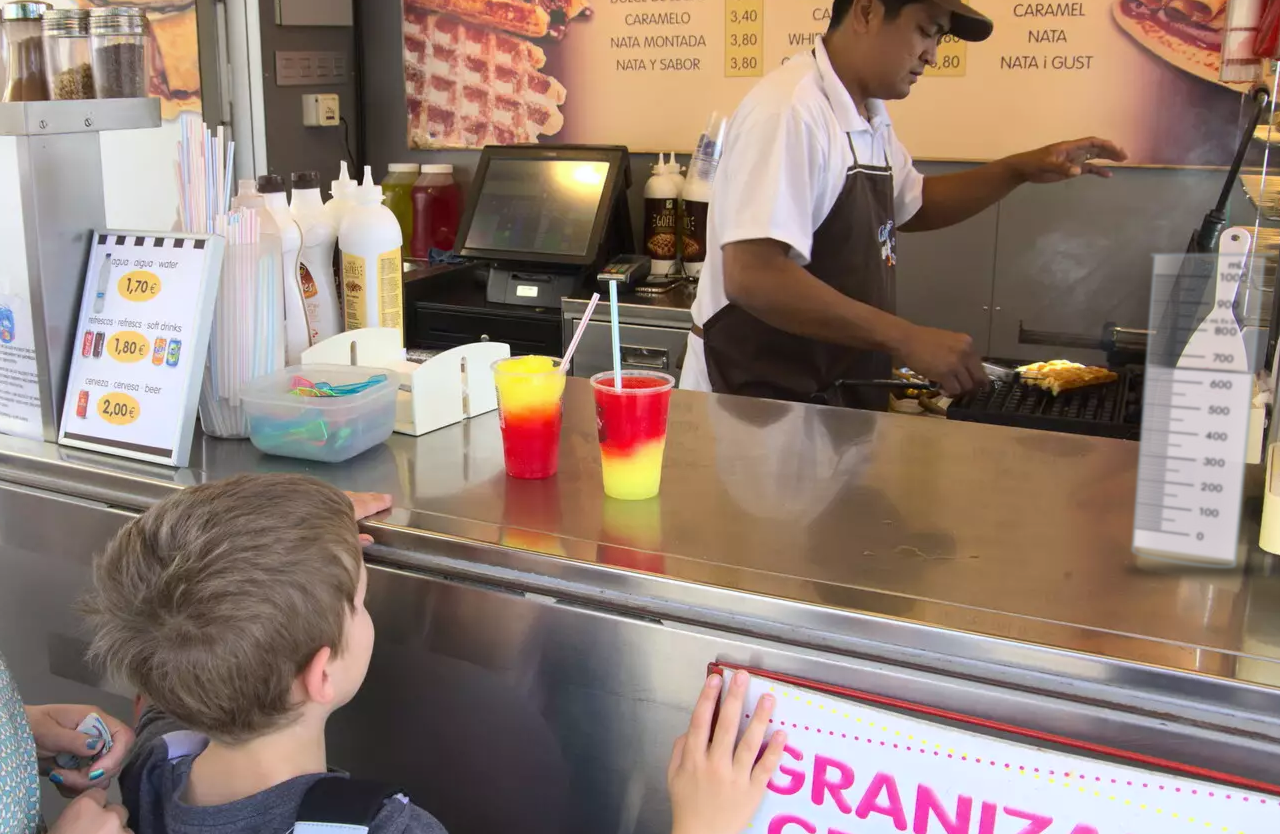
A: 650 mL
